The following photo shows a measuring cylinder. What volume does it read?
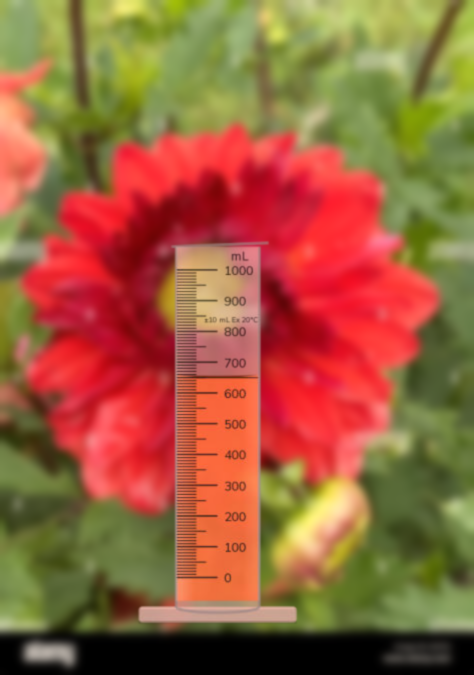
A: 650 mL
